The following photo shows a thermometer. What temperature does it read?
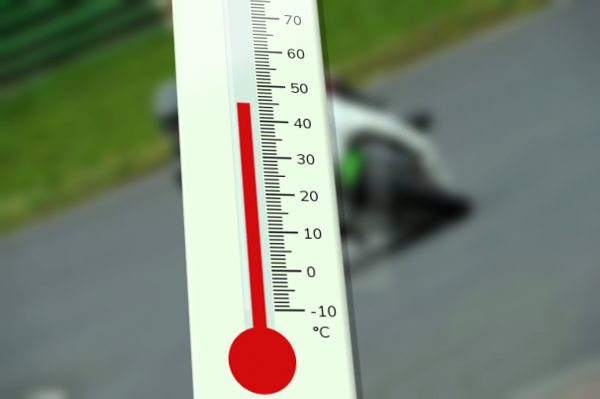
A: 45 °C
